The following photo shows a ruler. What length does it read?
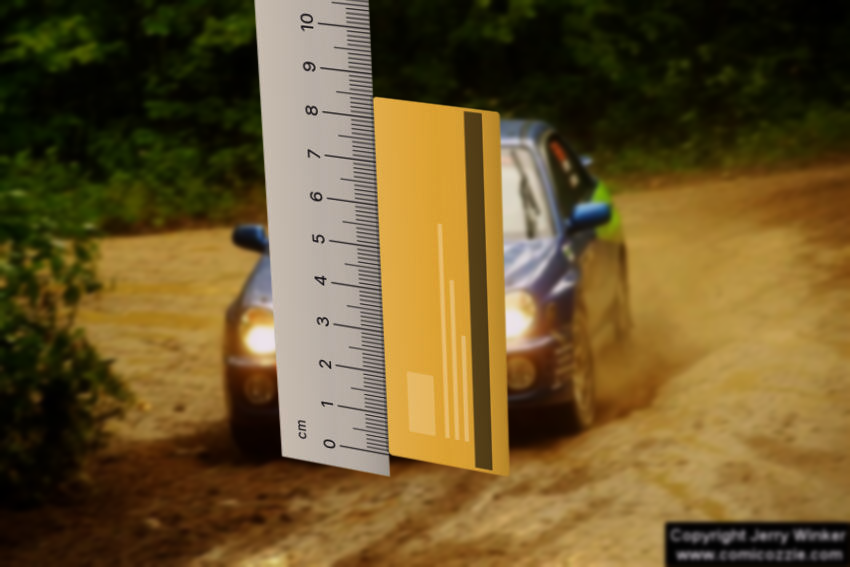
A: 8.5 cm
